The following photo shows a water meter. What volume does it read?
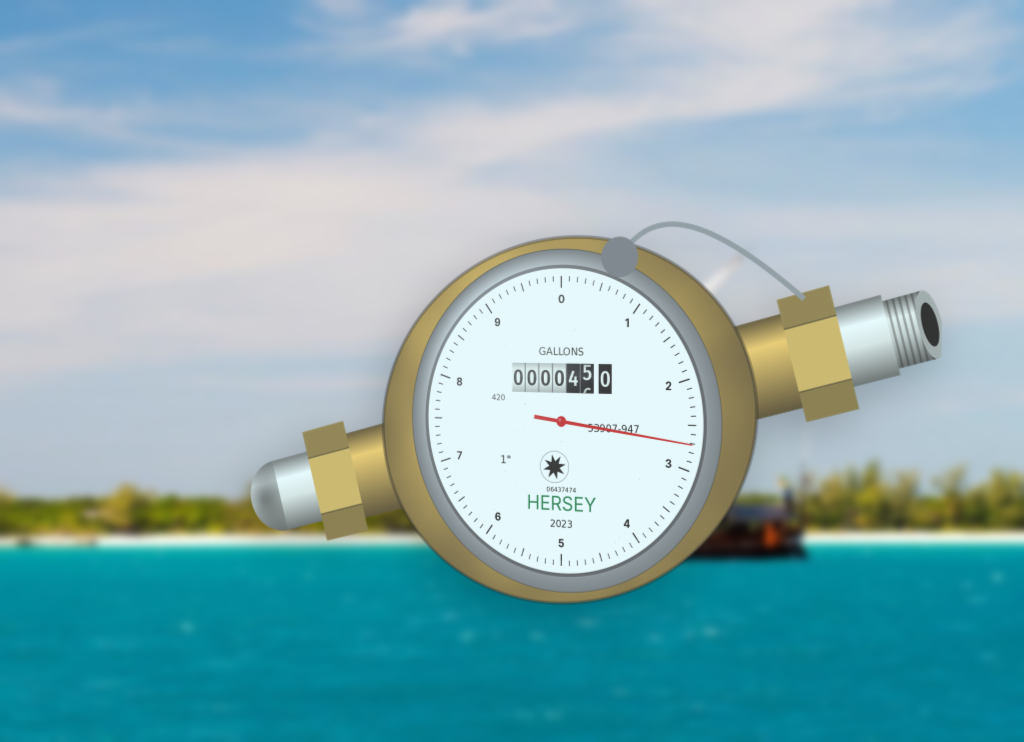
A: 452.7 gal
